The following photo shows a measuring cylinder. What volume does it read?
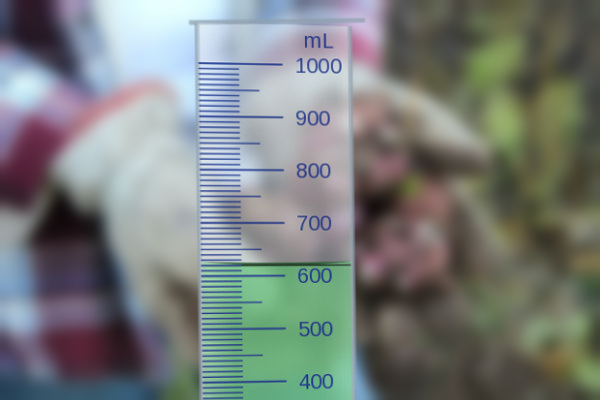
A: 620 mL
